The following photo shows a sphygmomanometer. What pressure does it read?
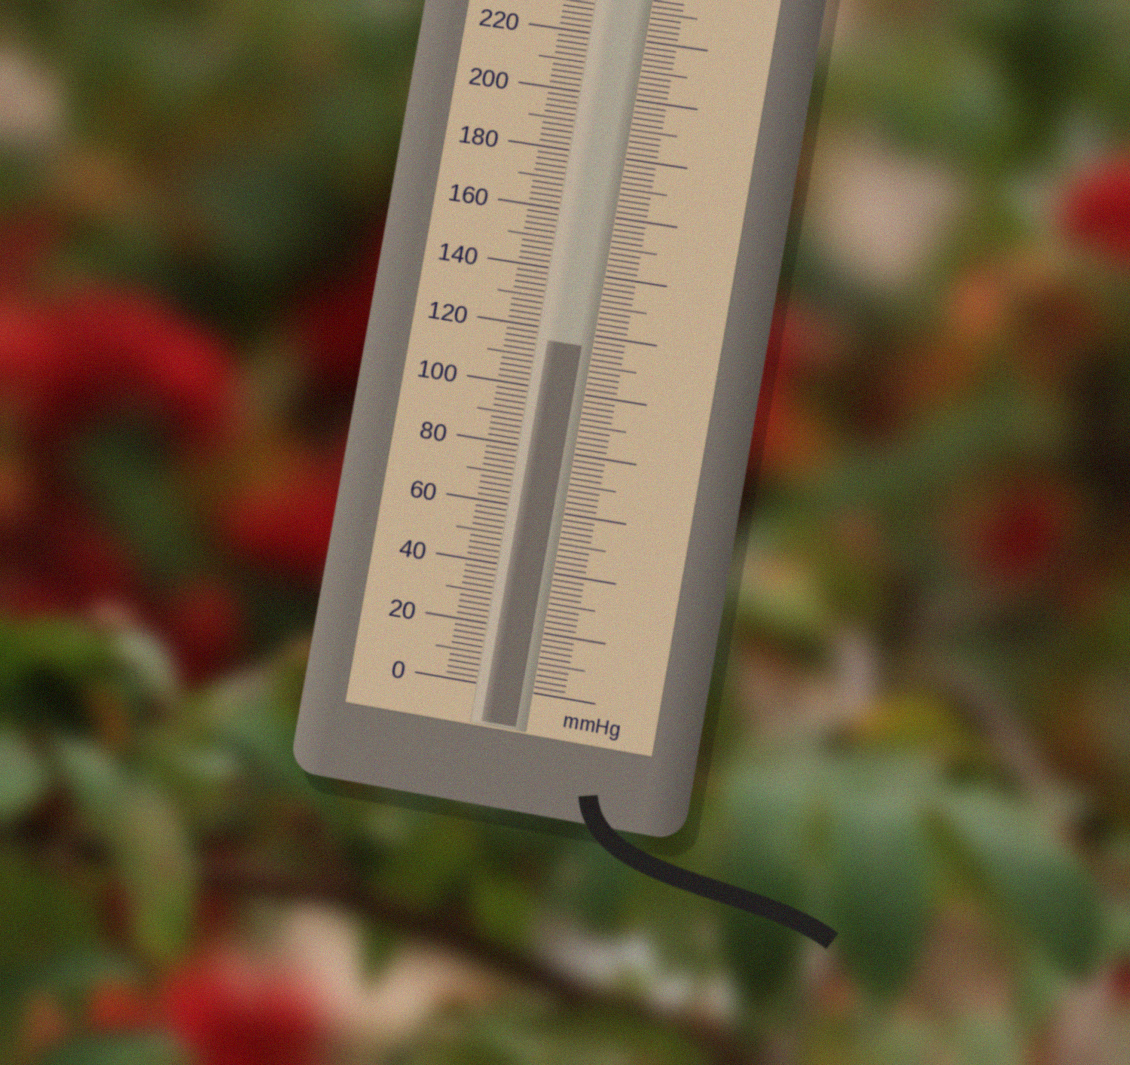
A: 116 mmHg
